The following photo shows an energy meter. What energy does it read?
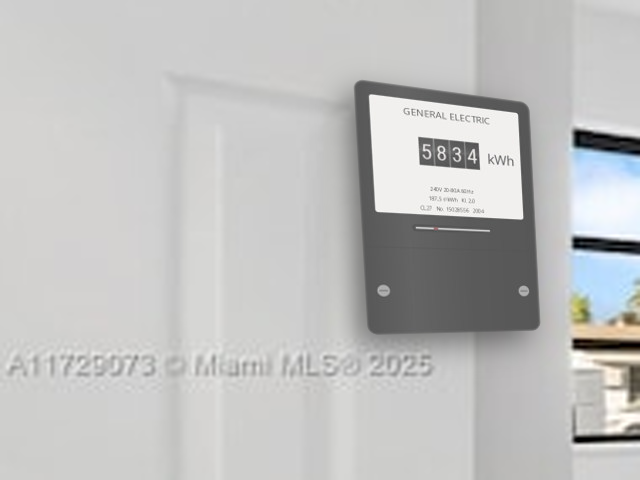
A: 5834 kWh
